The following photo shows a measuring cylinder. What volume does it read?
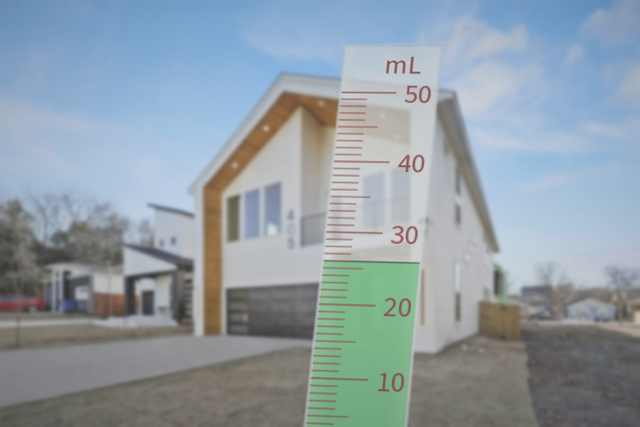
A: 26 mL
